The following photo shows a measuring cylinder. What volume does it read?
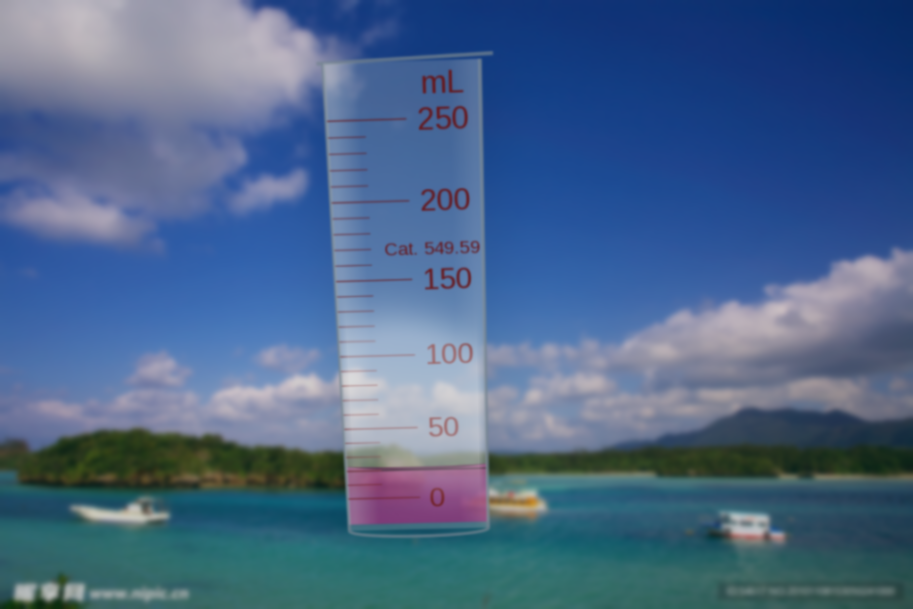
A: 20 mL
